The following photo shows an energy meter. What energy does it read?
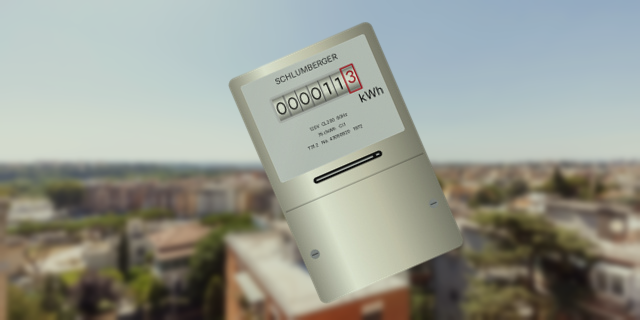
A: 11.3 kWh
